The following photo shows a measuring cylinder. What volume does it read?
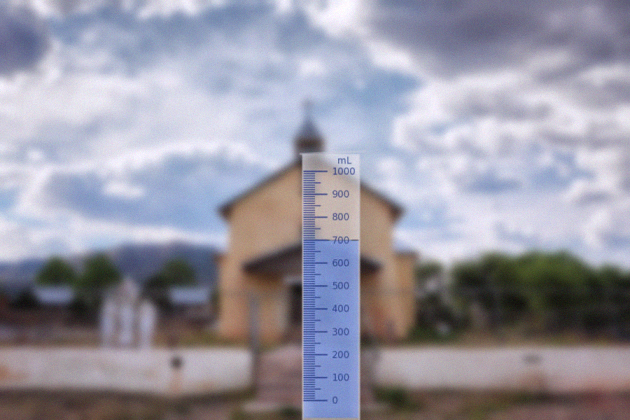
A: 700 mL
